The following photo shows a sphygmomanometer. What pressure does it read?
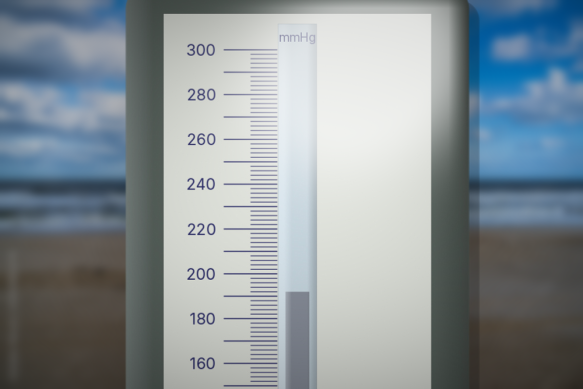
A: 192 mmHg
